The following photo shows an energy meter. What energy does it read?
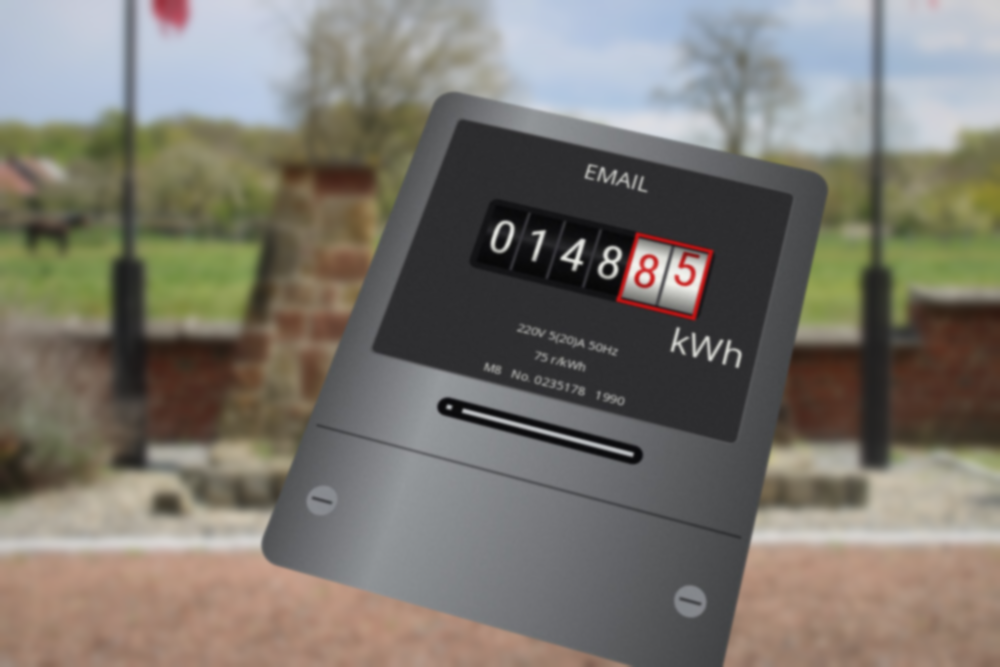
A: 148.85 kWh
